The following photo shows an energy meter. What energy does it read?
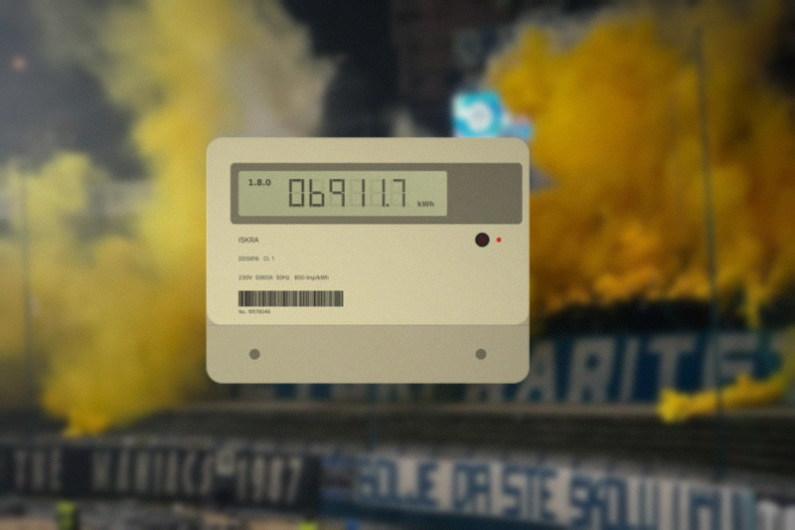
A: 6911.7 kWh
